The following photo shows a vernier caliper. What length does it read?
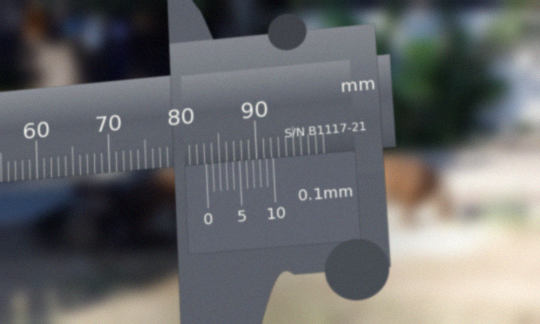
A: 83.2 mm
